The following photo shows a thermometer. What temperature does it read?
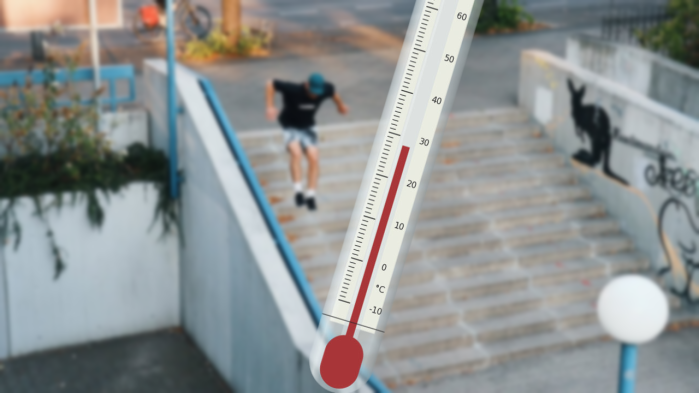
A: 28 °C
